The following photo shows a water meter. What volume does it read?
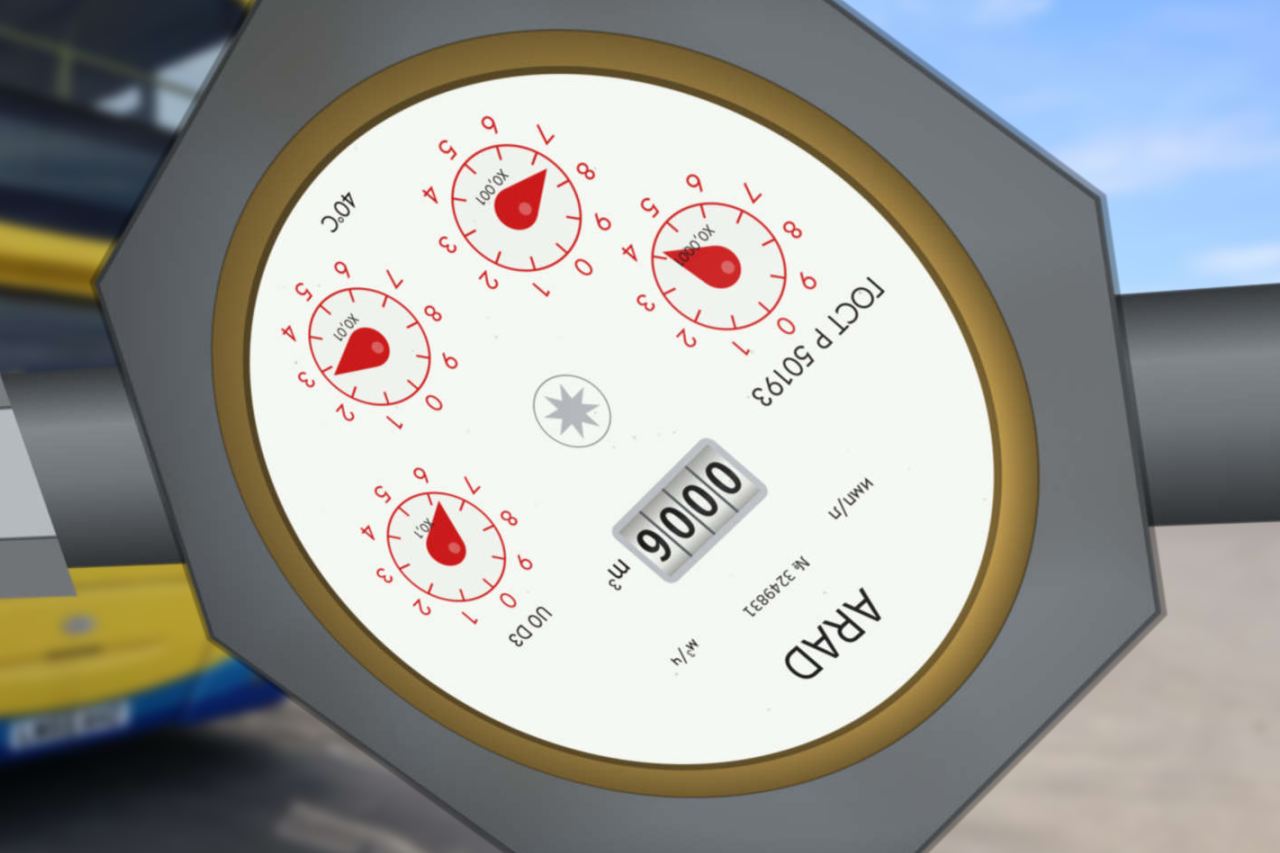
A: 6.6274 m³
